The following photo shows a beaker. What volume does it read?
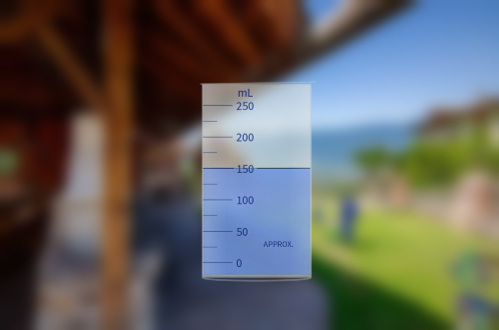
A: 150 mL
